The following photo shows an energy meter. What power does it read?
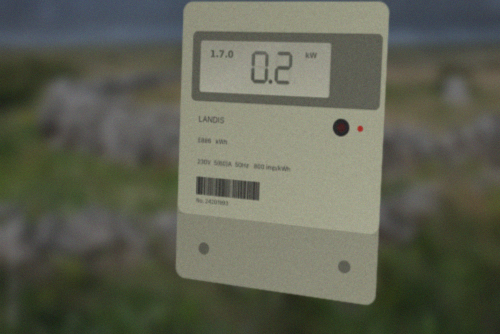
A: 0.2 kW
